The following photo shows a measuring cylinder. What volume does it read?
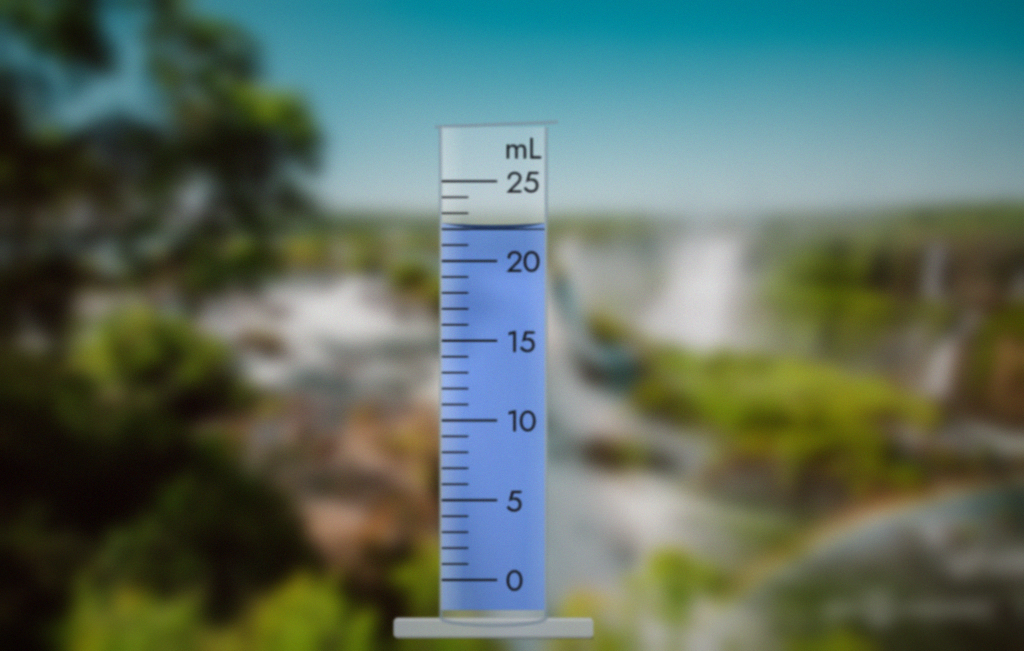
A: 22 mL
